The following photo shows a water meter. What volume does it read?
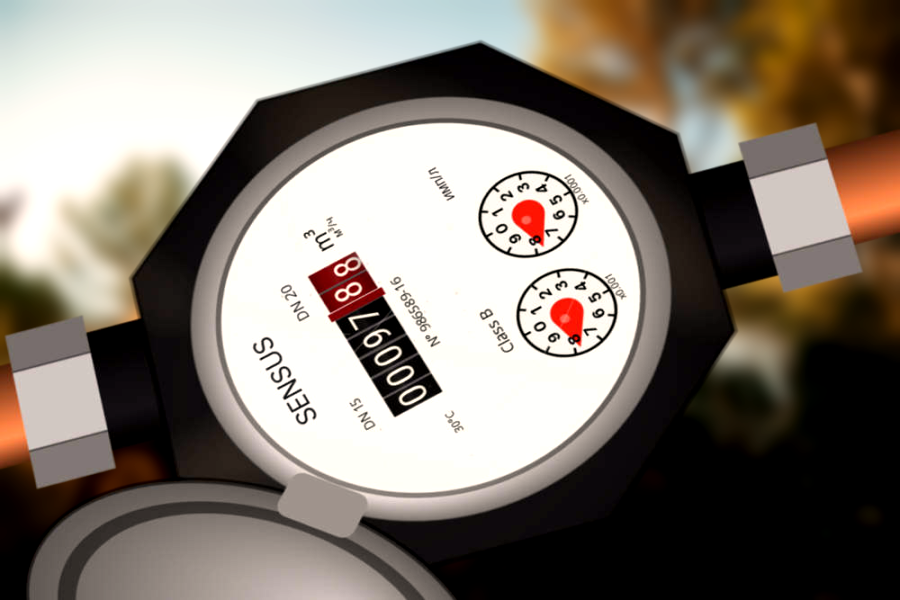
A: 97.8777 m³
